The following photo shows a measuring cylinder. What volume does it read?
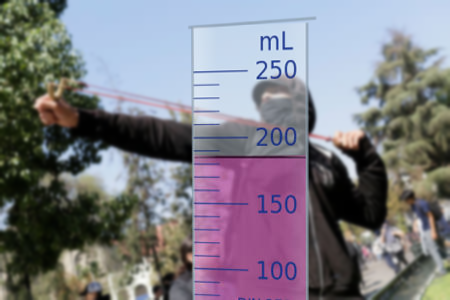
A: 185 mL
